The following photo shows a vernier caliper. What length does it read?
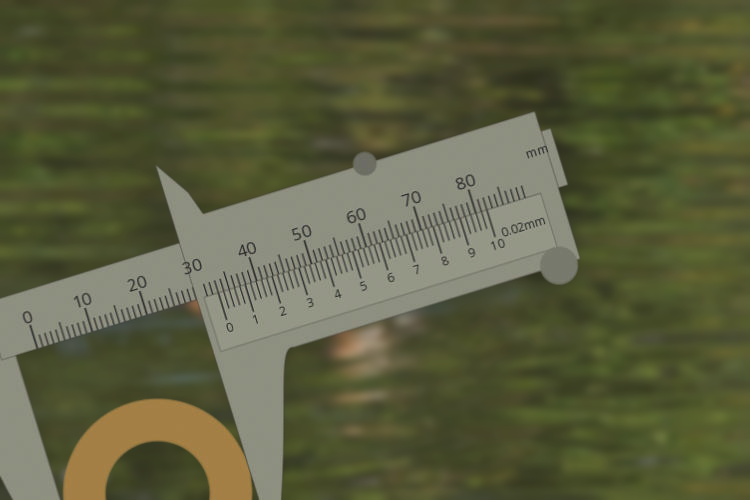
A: 33.0 mm
